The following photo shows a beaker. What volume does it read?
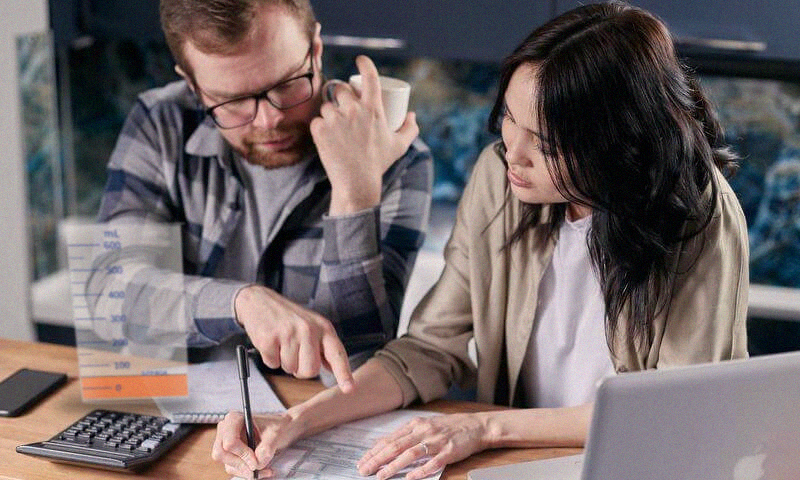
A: 50 mL
